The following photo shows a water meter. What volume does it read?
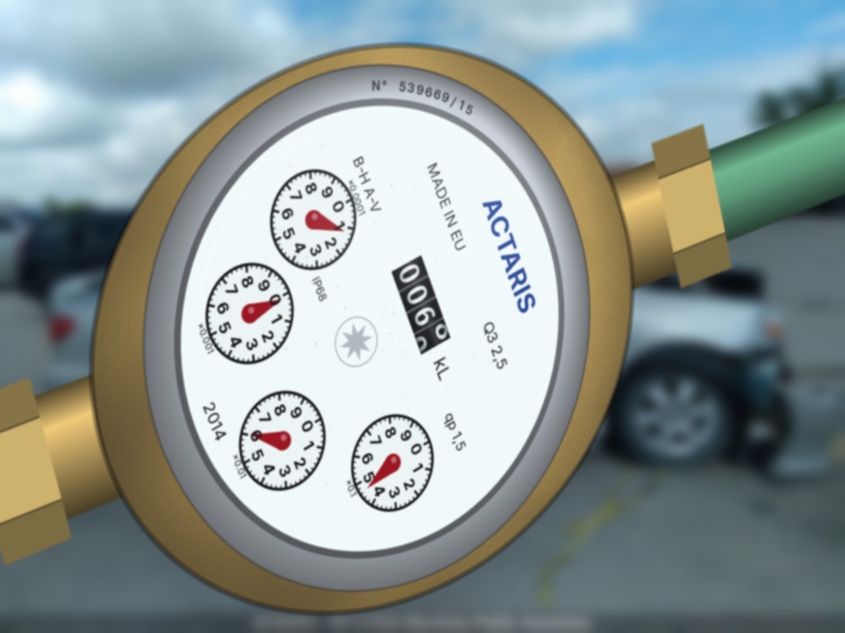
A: 68.4601 kL
